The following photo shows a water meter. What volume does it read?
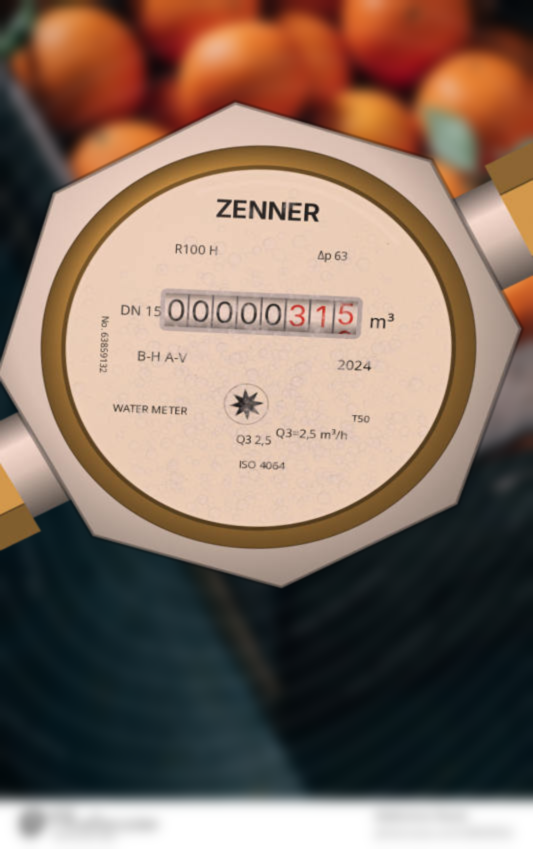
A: 0.315 m³
